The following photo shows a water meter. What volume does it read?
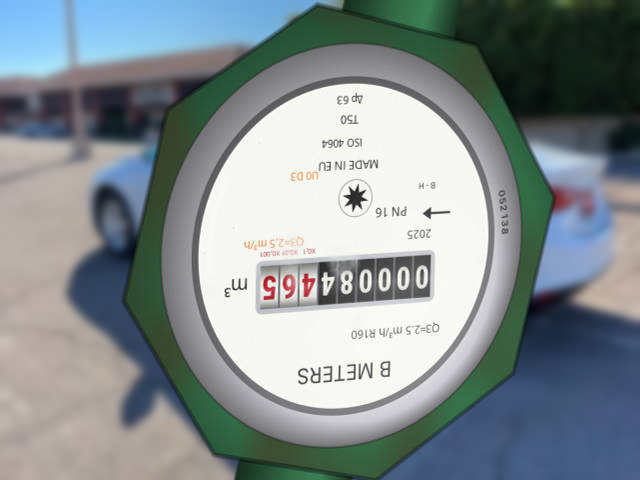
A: 84.465 m³
